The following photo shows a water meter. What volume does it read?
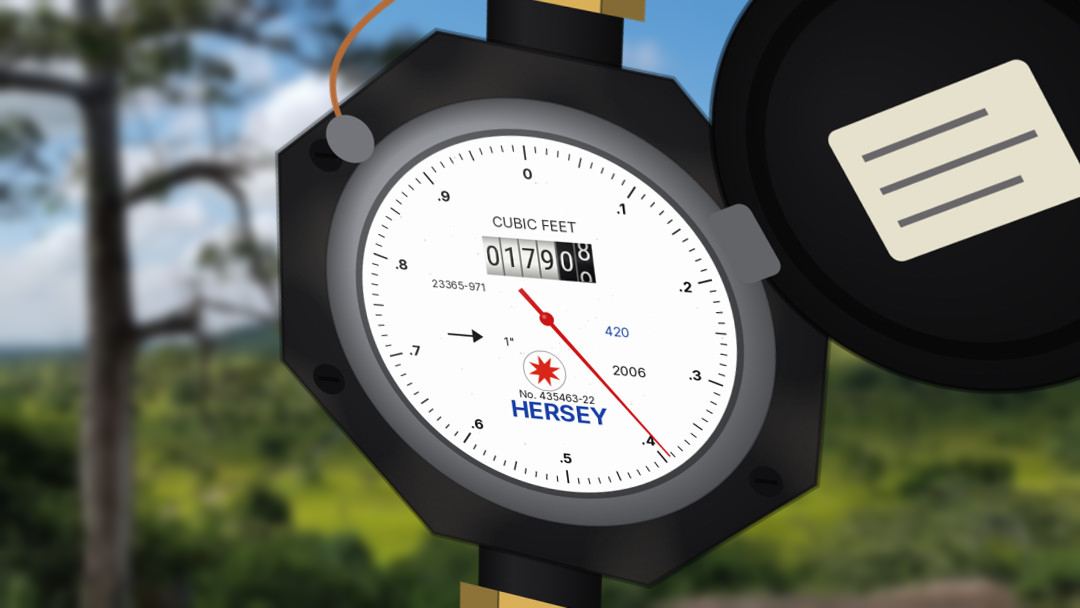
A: 17908.39 ft³
